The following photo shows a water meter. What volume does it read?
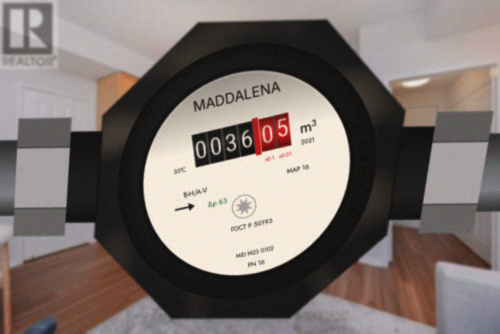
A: 36.05 m³
